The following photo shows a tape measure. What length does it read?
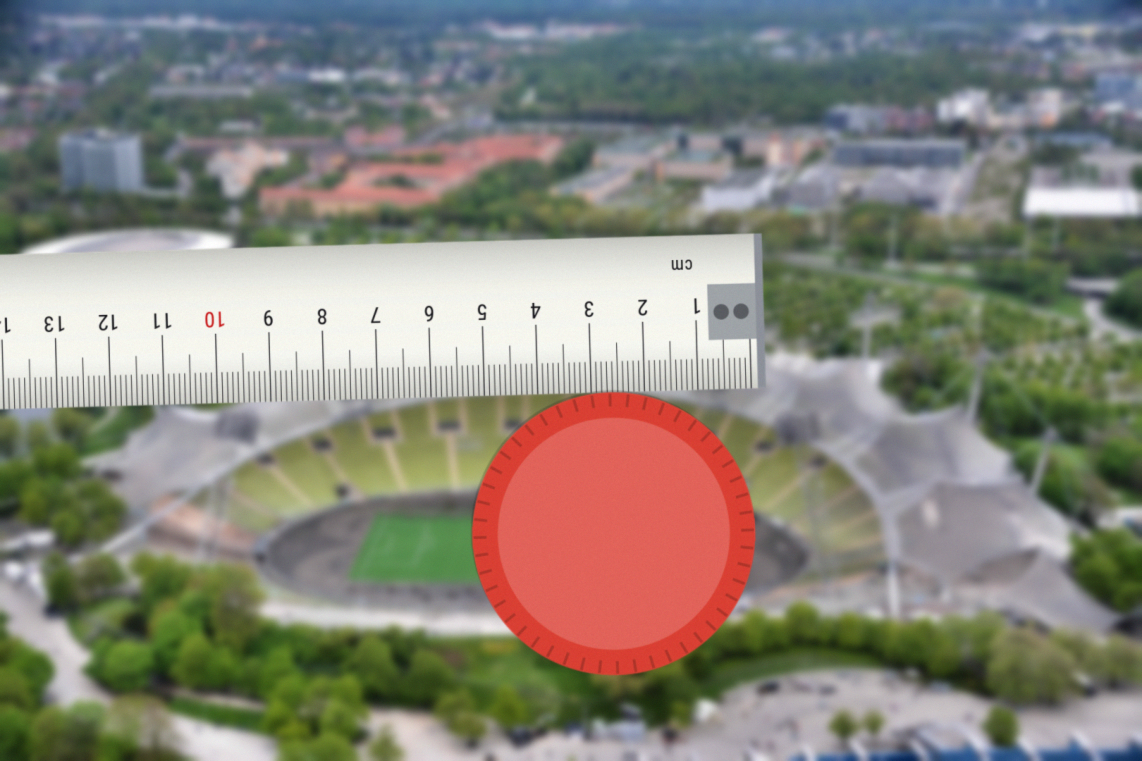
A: 5.3 cm
